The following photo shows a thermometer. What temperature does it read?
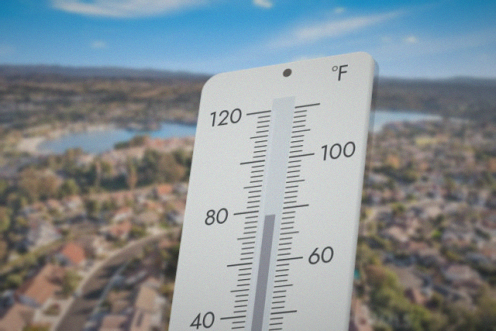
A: 78 °F
